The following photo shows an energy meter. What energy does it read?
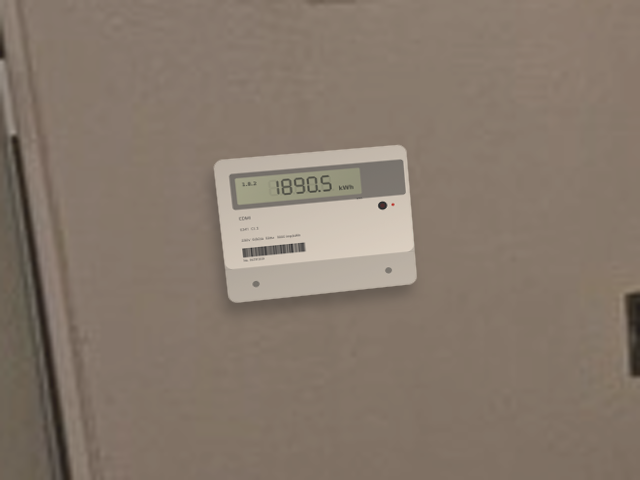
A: 1890.5 kWh
